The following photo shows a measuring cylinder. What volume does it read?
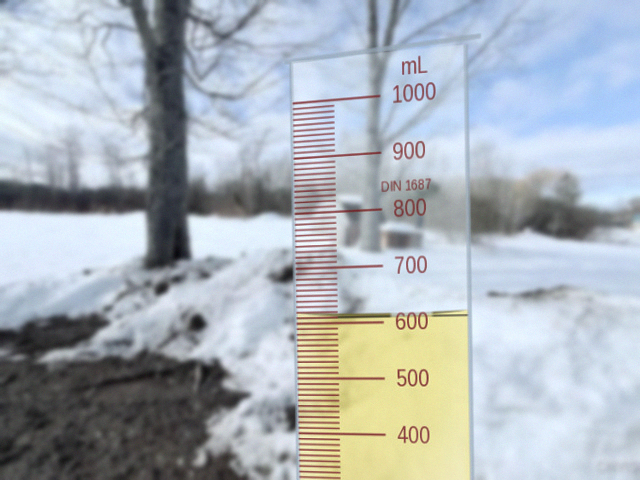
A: 610 mL
